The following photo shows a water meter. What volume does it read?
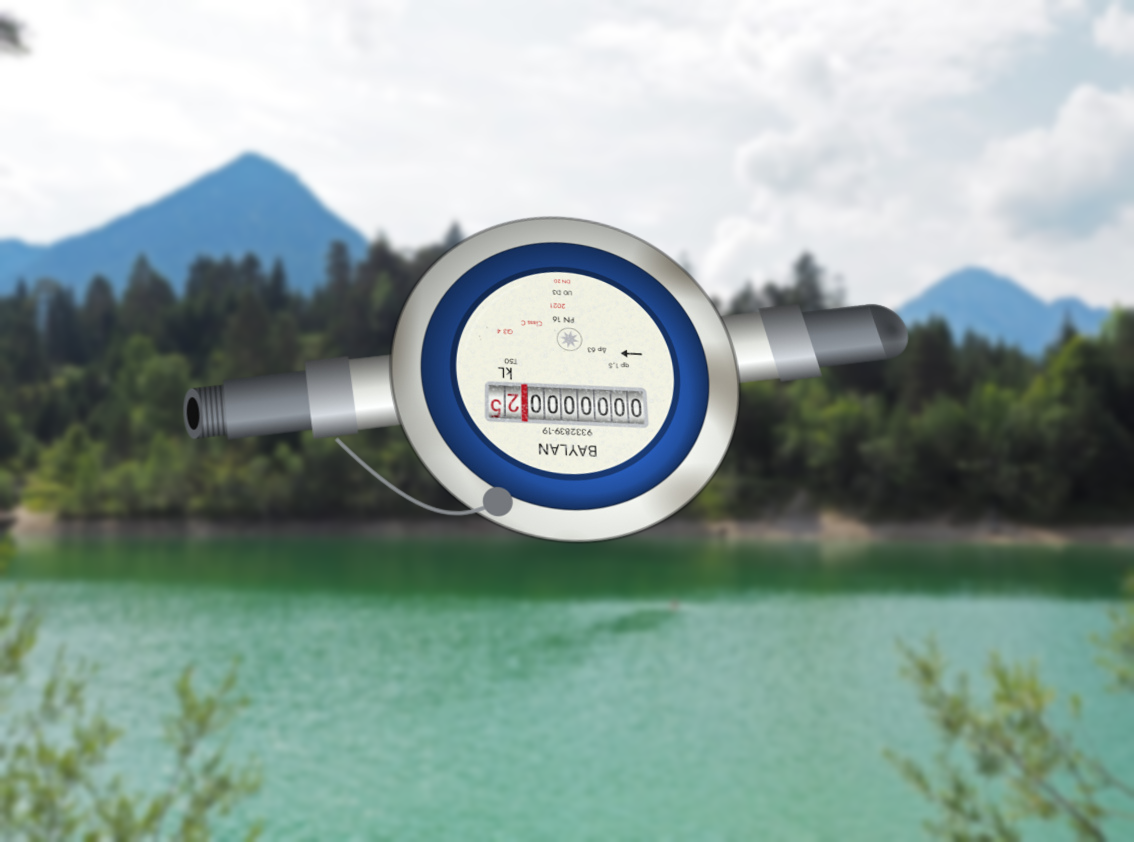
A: 0.25 kL
